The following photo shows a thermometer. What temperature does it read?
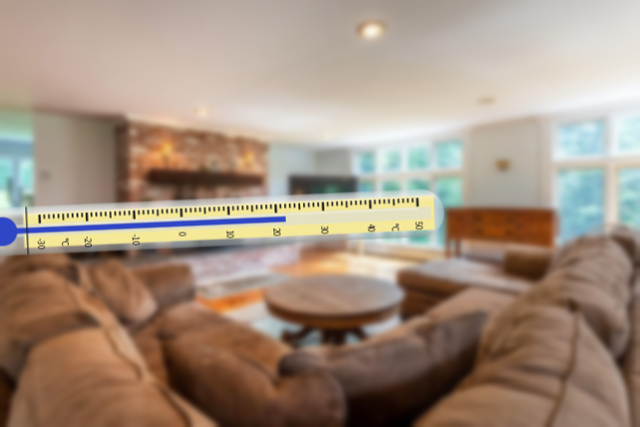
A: 22 °C
